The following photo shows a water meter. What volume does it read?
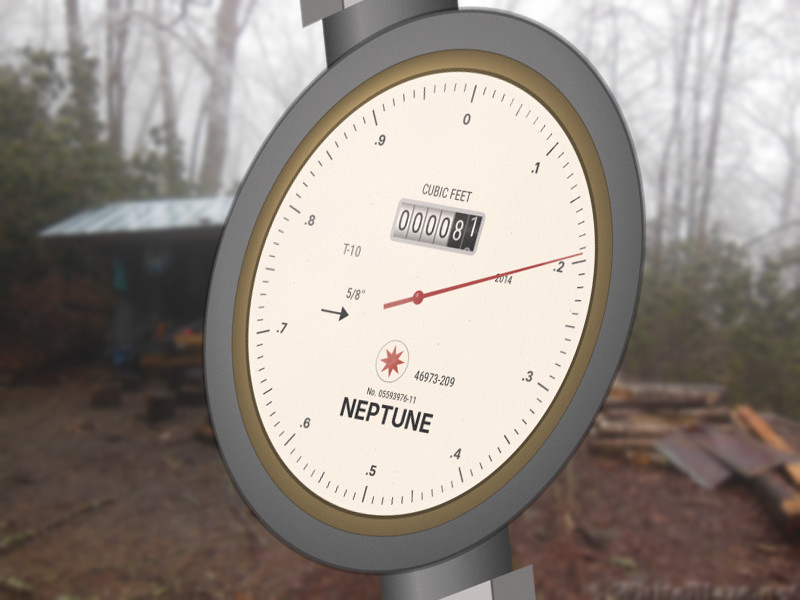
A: 81.19 ft³
